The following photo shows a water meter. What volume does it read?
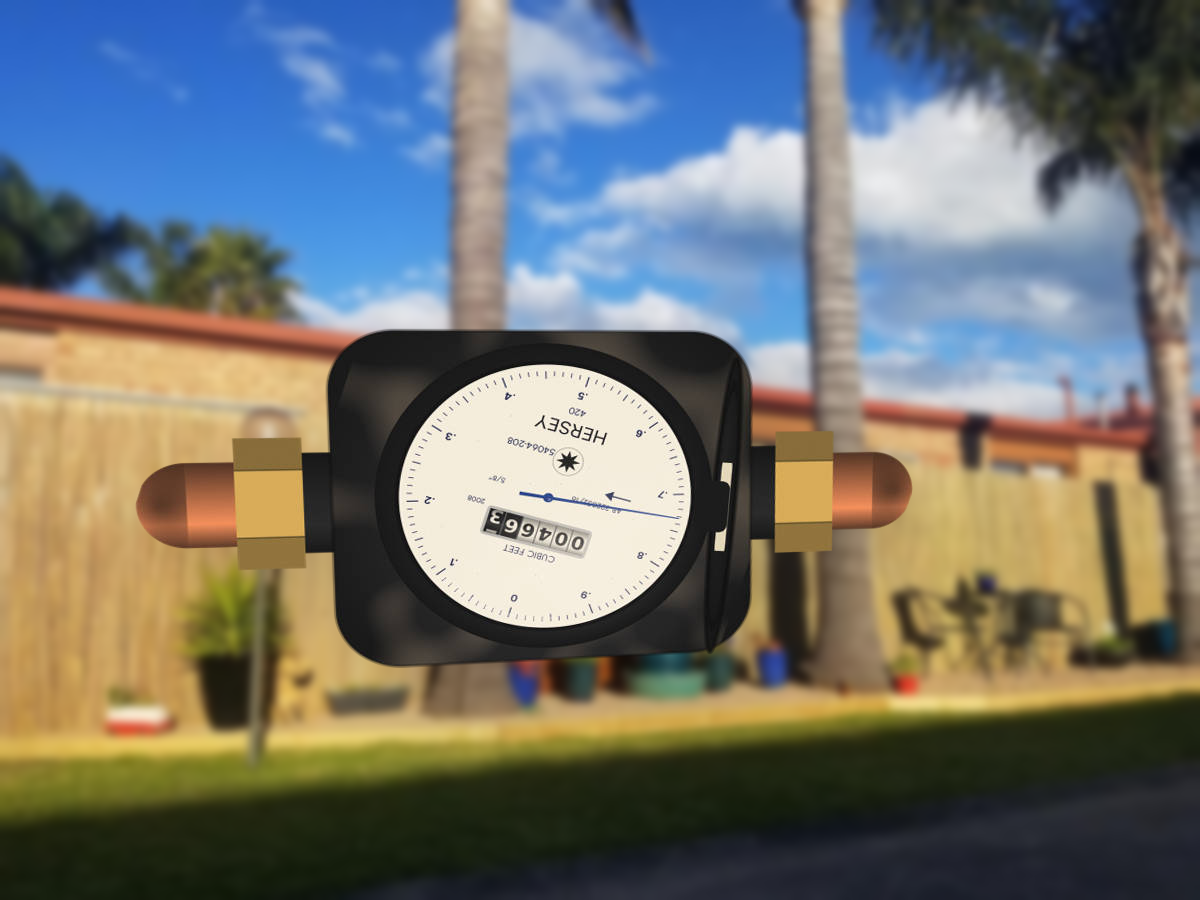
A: 4662.73 ft³
